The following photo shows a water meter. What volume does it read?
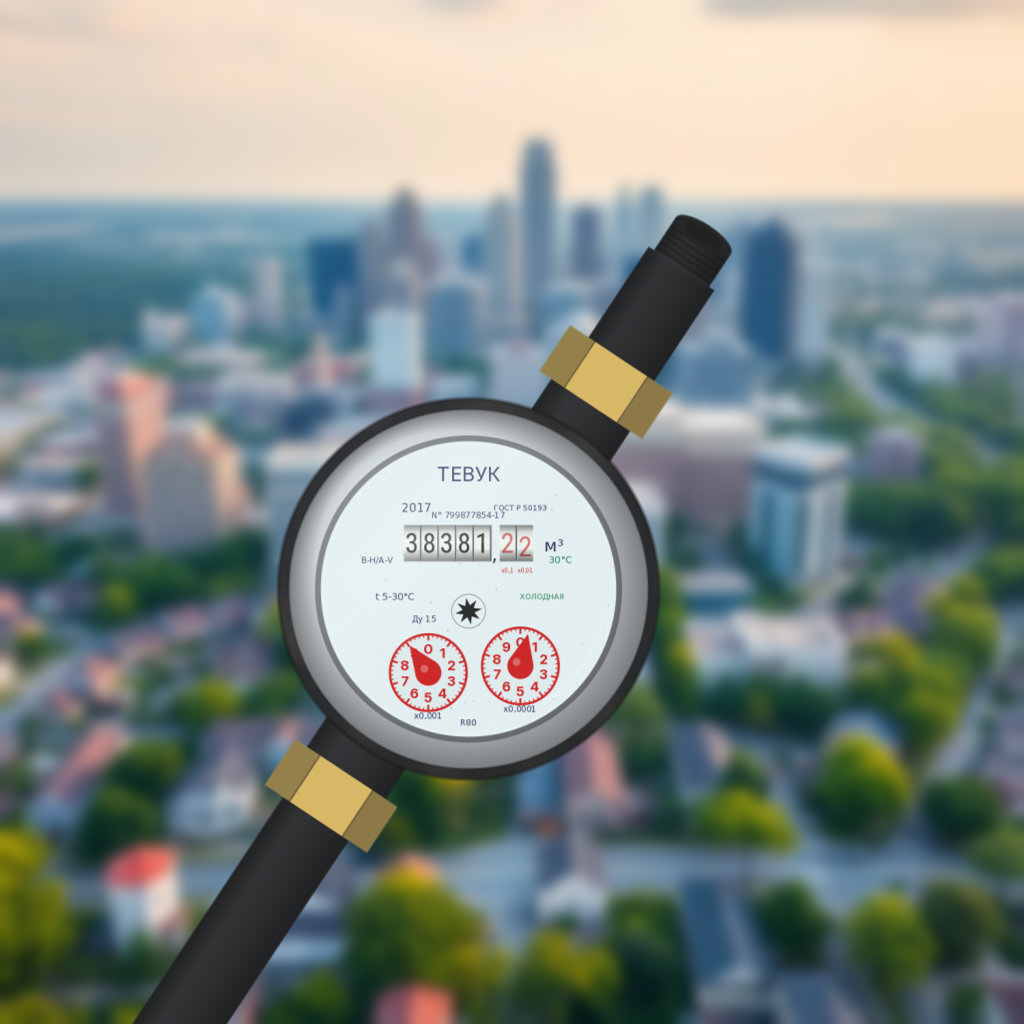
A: 38381.2190 m³
